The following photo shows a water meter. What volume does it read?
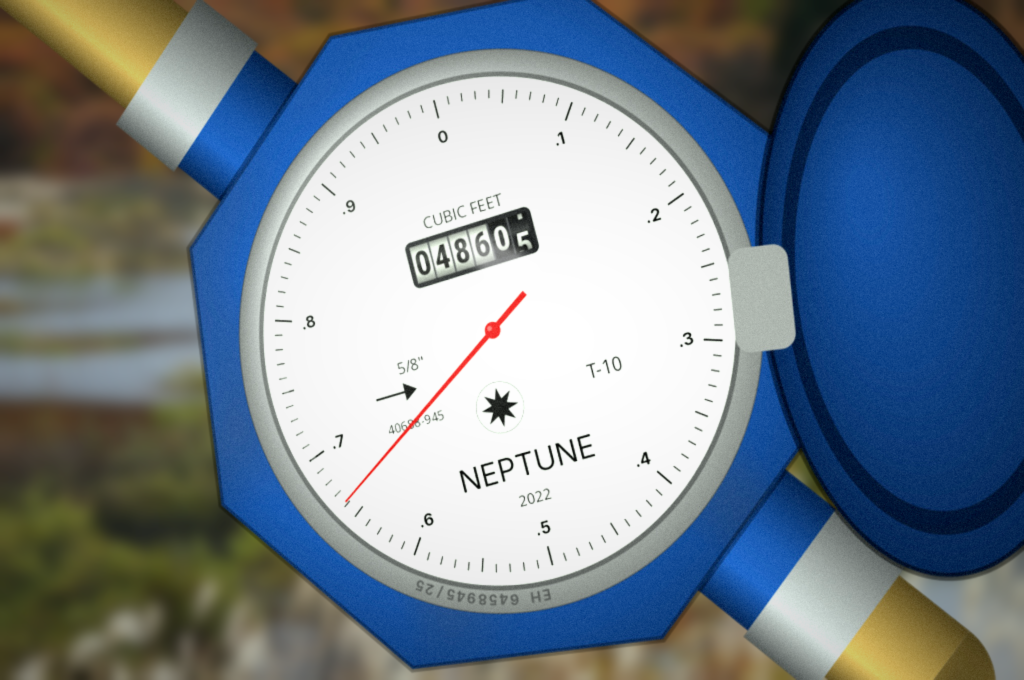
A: 48604.66 ft³
